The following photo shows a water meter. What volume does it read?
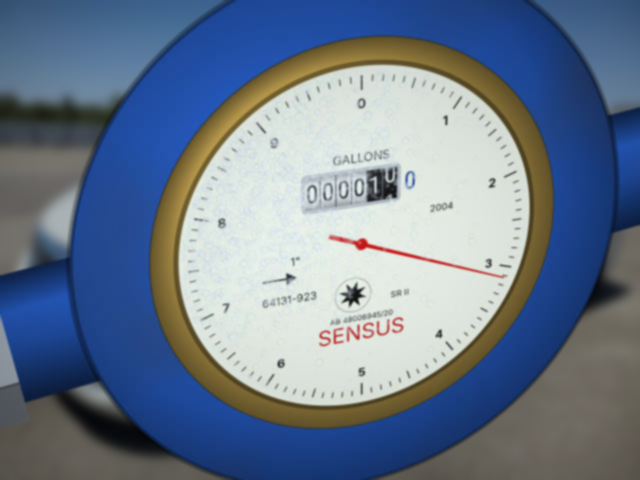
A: 103.1 gal
